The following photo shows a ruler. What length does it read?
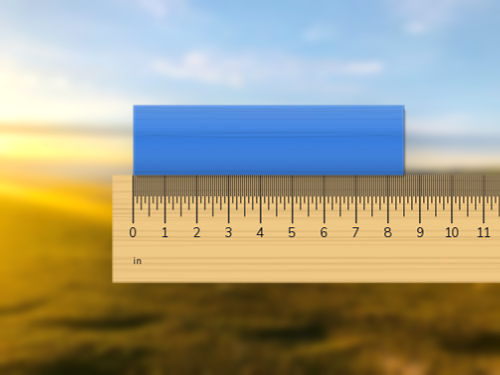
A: 8.5 in
